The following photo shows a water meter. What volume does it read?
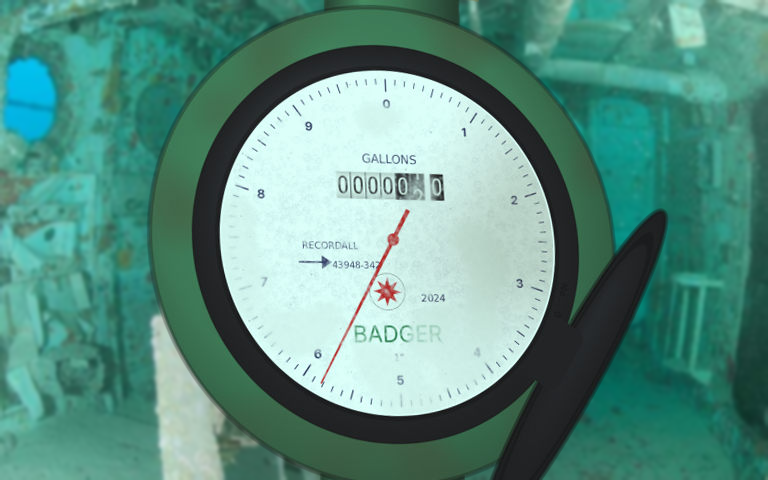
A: 15.8 gal
